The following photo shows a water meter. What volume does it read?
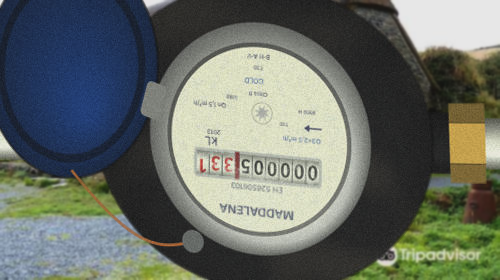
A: 5.331 kL
